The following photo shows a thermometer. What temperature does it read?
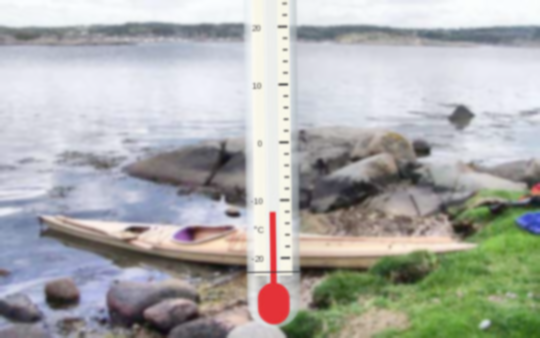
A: -12 °C
